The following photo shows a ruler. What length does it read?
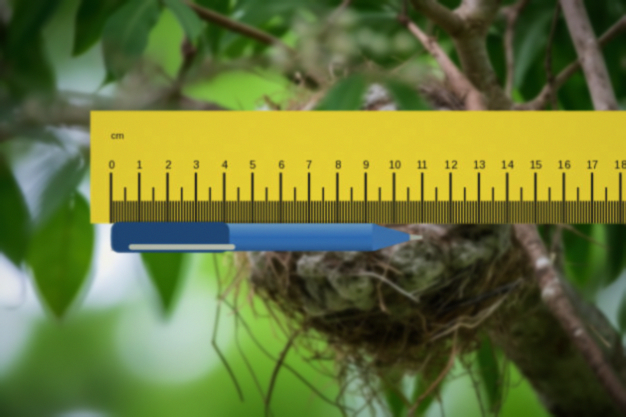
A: 11 cm
